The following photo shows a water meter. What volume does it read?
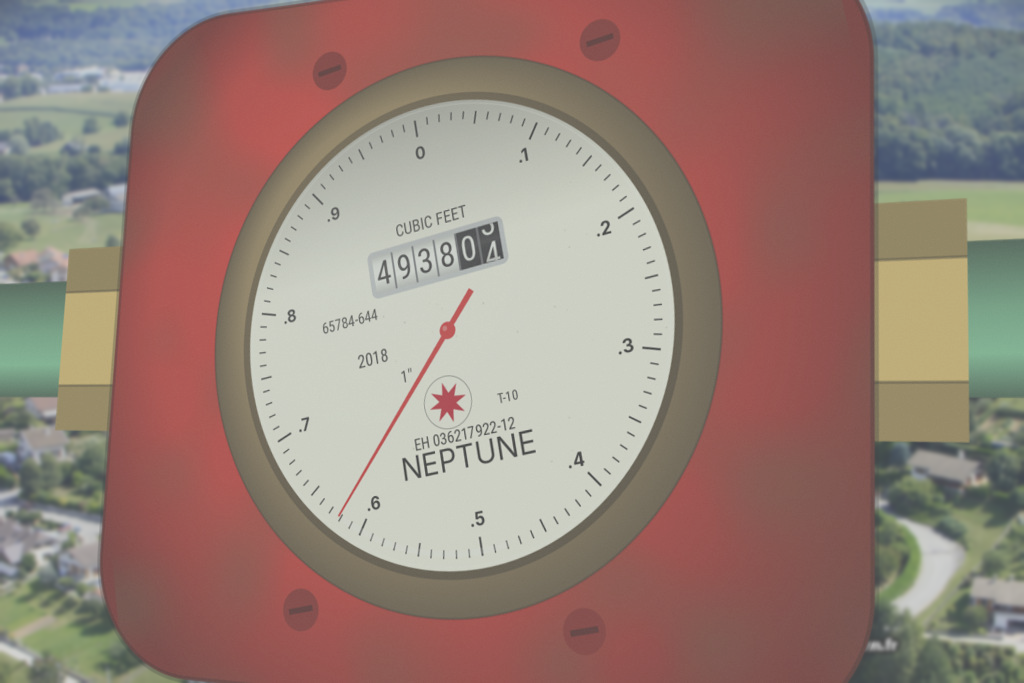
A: 493803.62 ft³
